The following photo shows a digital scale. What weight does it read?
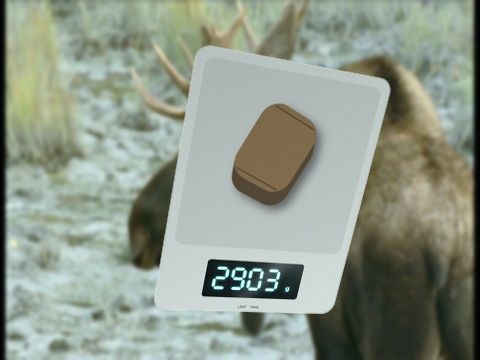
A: 2903 g
